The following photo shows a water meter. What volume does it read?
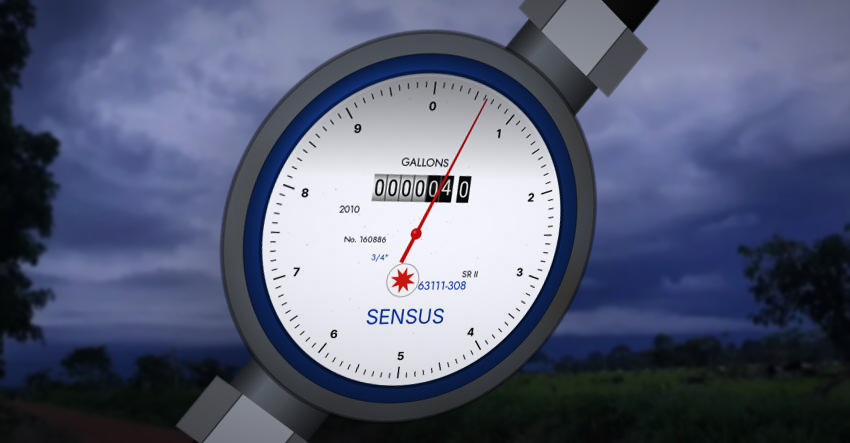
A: 40.6 gal
